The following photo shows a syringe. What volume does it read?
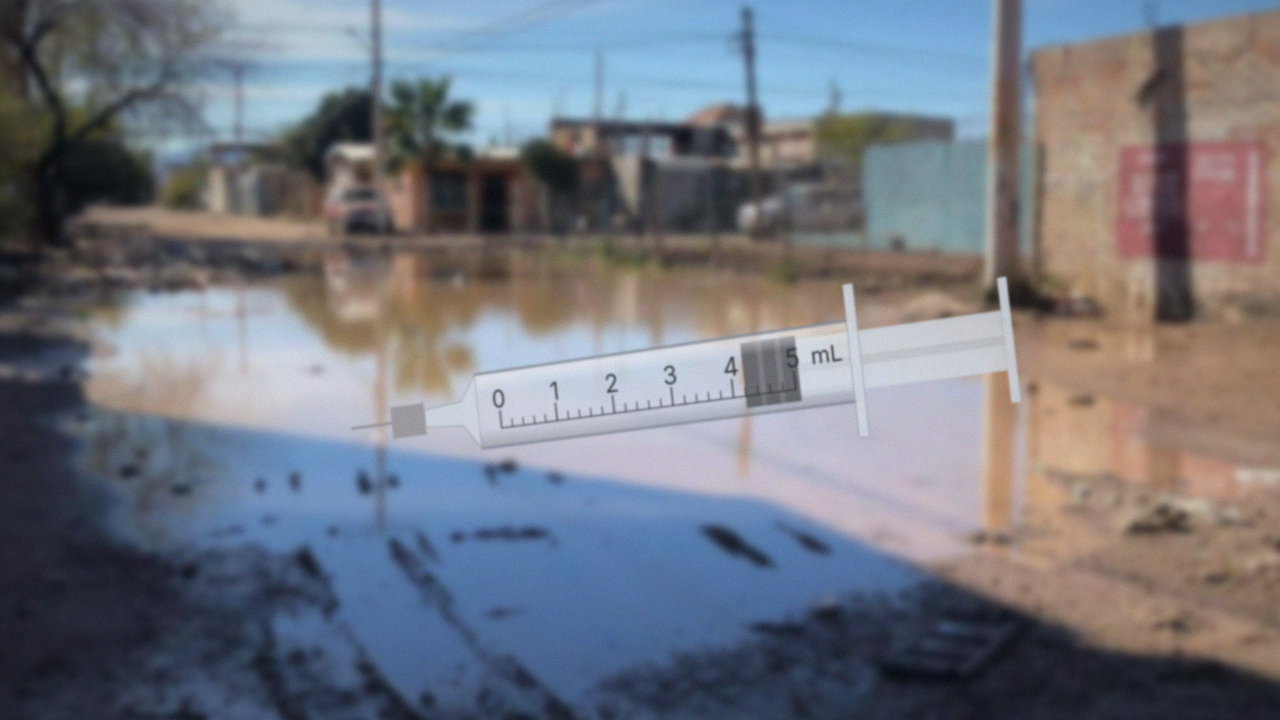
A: 4.2 mL
